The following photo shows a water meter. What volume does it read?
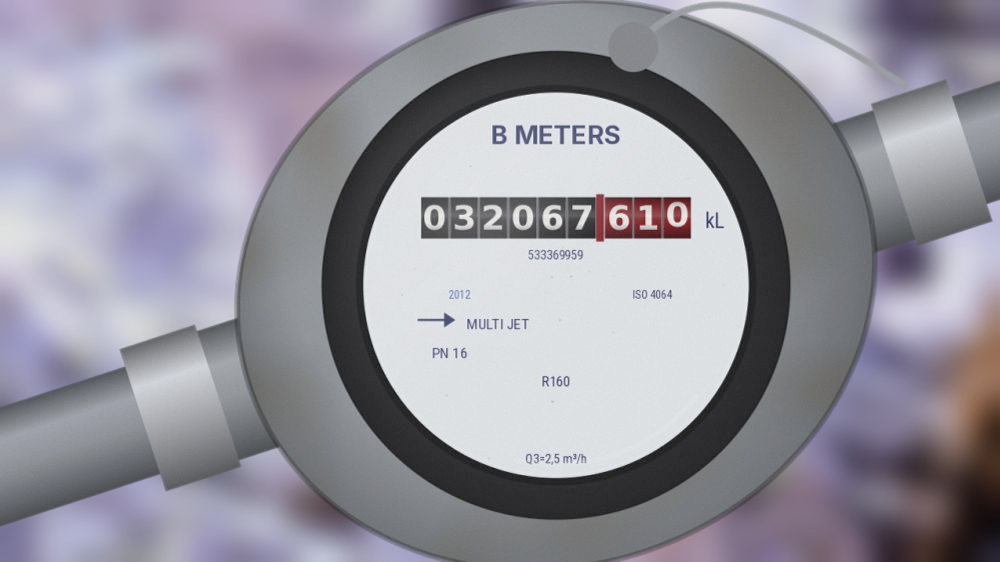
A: 32067.610 kL
